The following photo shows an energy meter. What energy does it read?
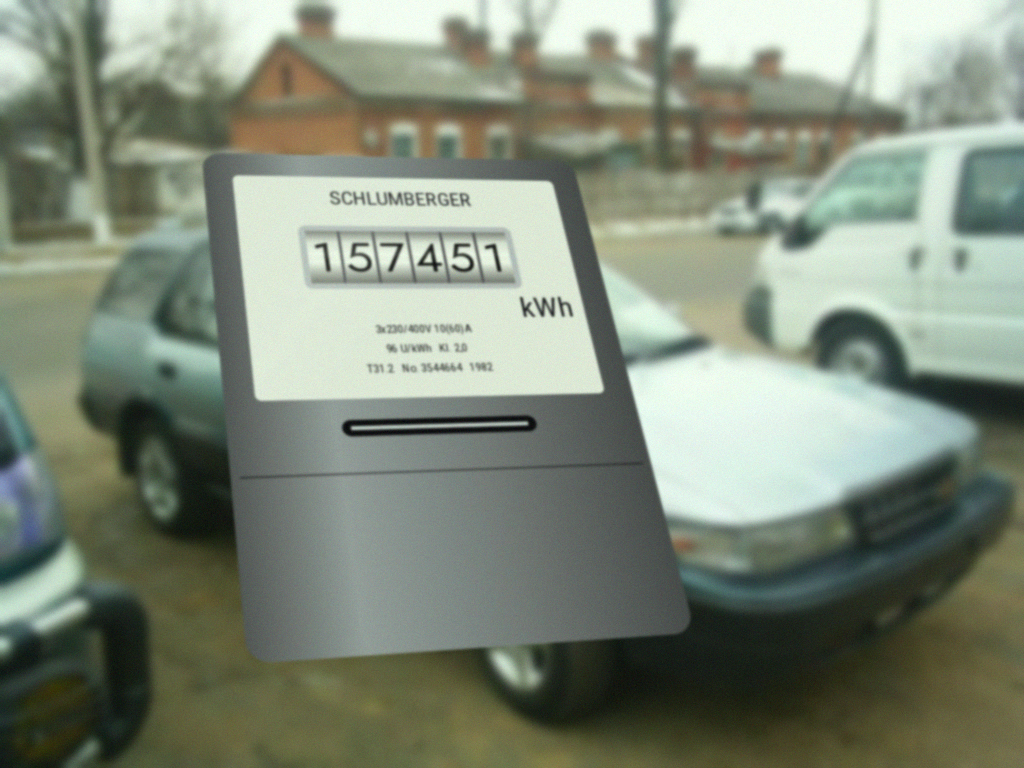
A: 157451 kWh
